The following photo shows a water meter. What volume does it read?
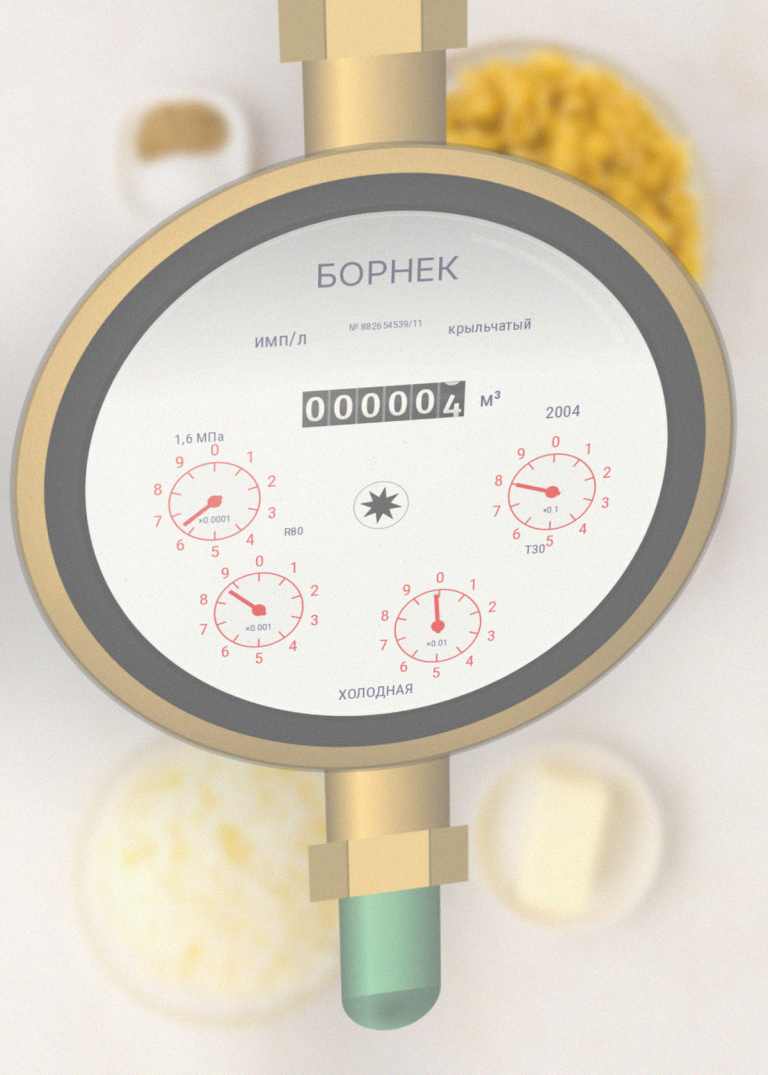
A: 3.7986 m³
